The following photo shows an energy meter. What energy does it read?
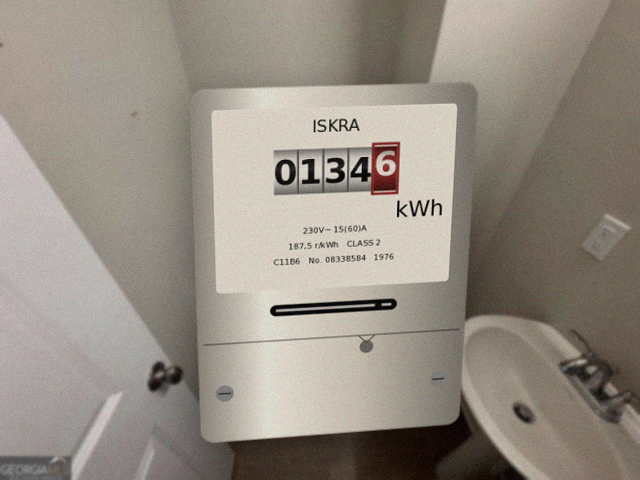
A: 134.6 kWh
